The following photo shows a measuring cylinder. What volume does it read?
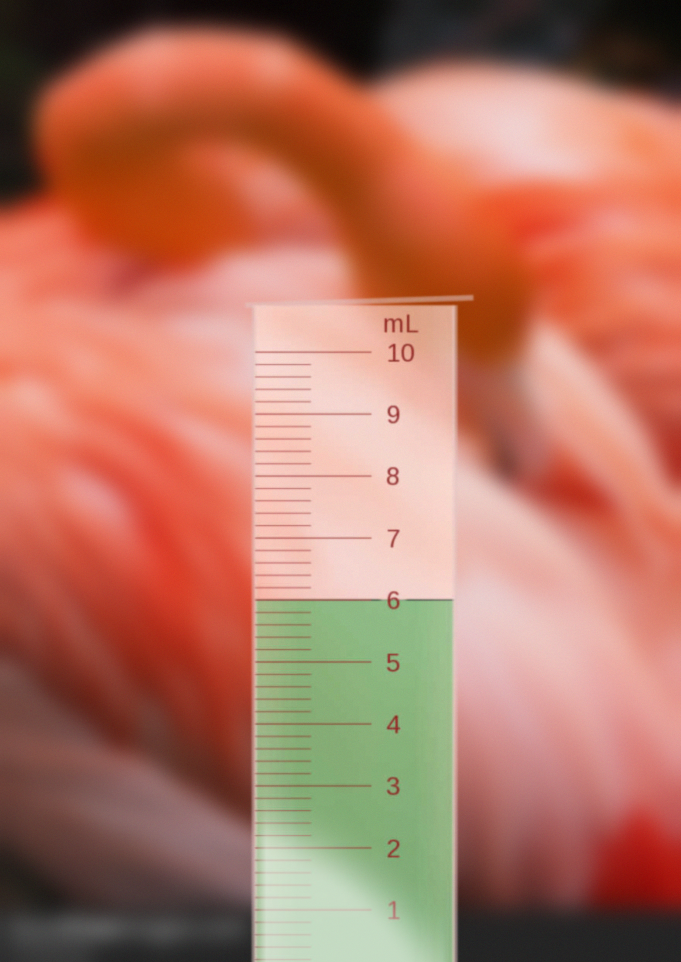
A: 6 mL
